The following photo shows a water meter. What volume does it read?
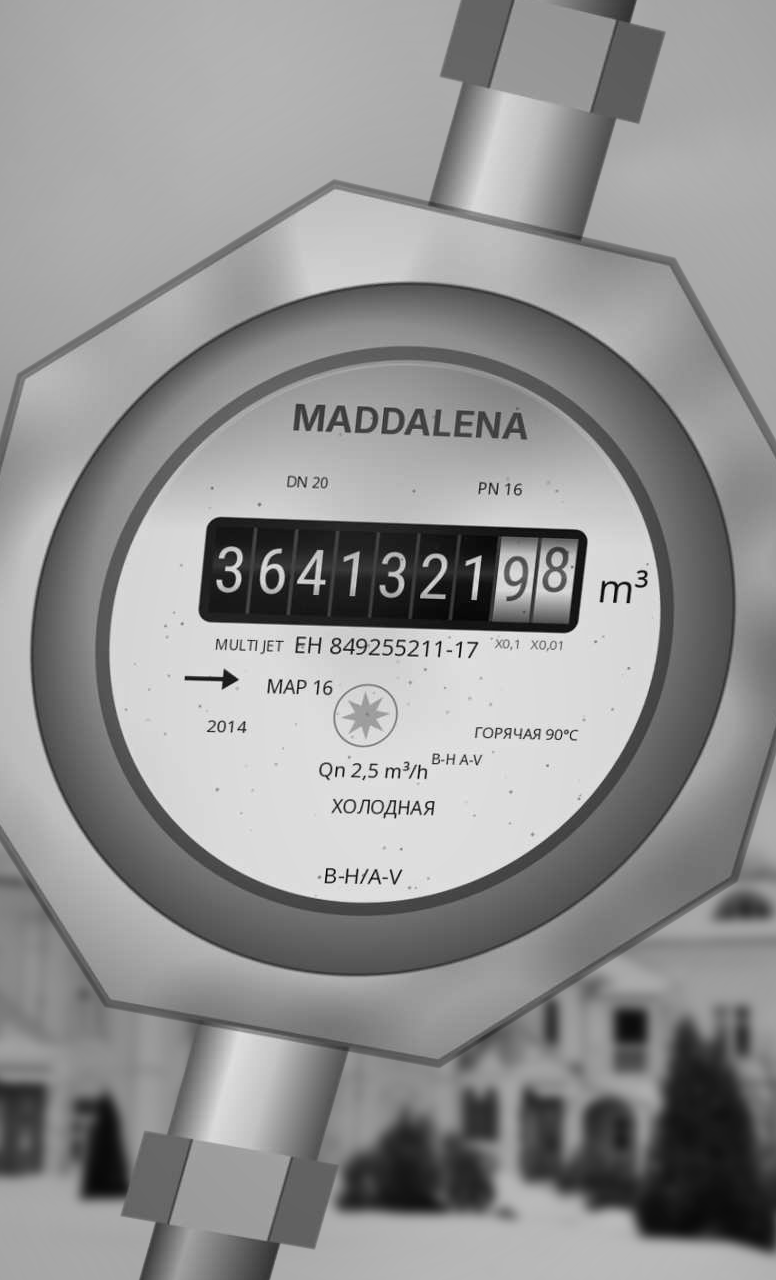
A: 3641321.98 m³
